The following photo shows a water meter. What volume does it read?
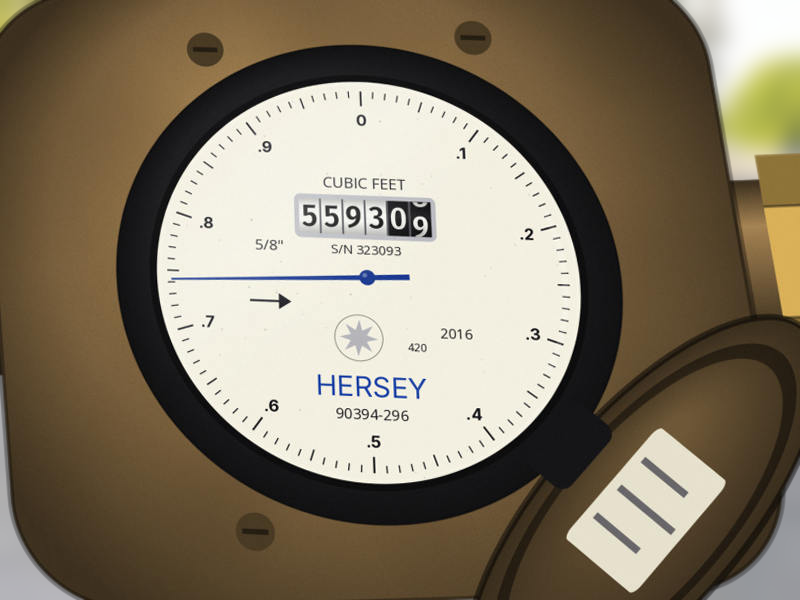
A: 559308.74 ft³
